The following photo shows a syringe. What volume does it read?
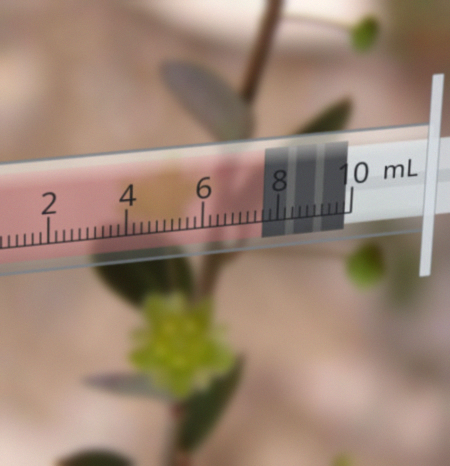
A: 7.6 mL
